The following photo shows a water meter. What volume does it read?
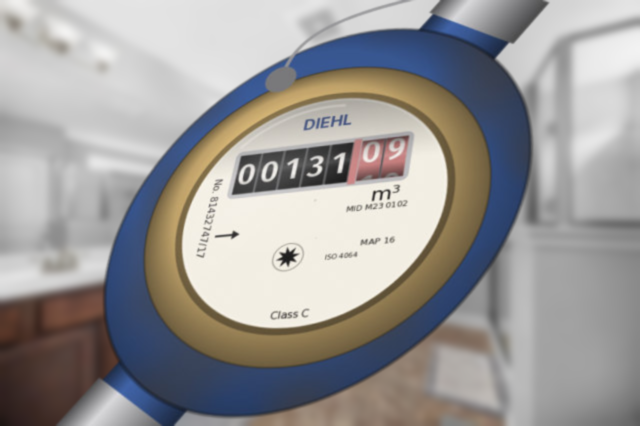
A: 131.09 m³
